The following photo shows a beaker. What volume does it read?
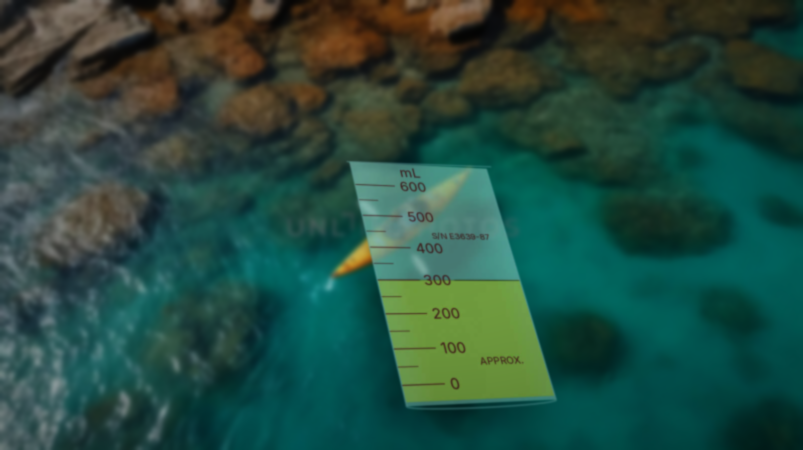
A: 300 mL
